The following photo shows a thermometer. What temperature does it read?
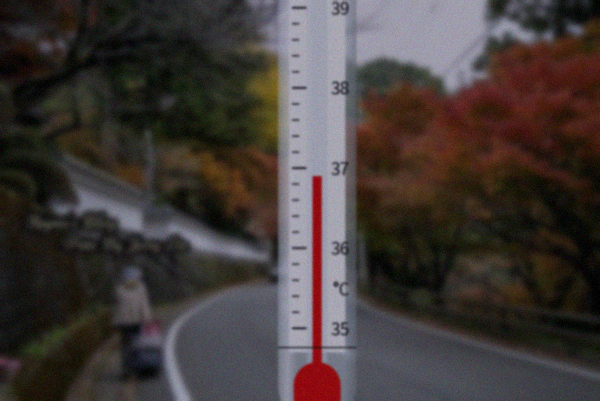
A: 36.9 °C
